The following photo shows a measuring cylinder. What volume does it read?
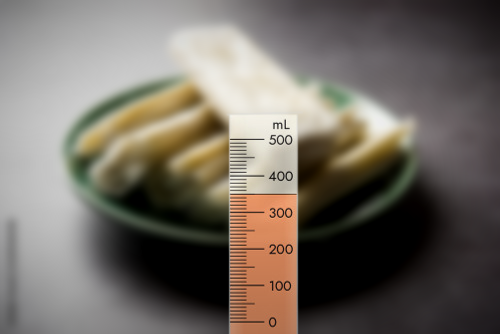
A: 350 mL
